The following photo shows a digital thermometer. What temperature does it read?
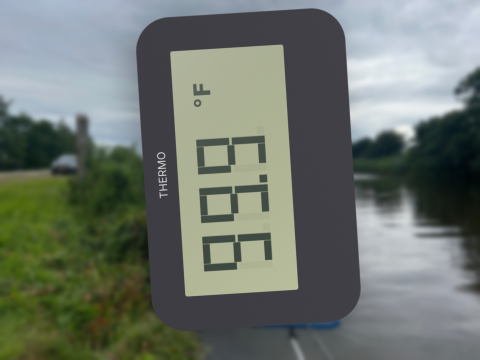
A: 99.9 °F
